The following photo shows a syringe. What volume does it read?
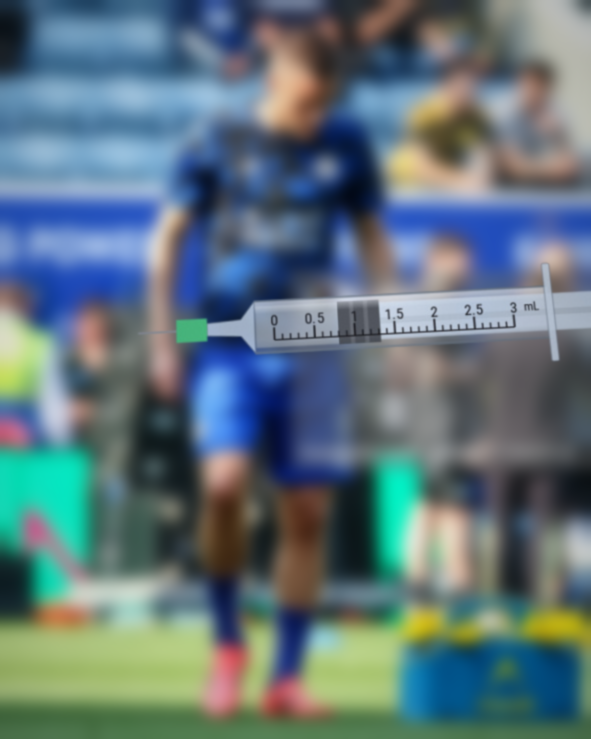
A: 0.8 mL
